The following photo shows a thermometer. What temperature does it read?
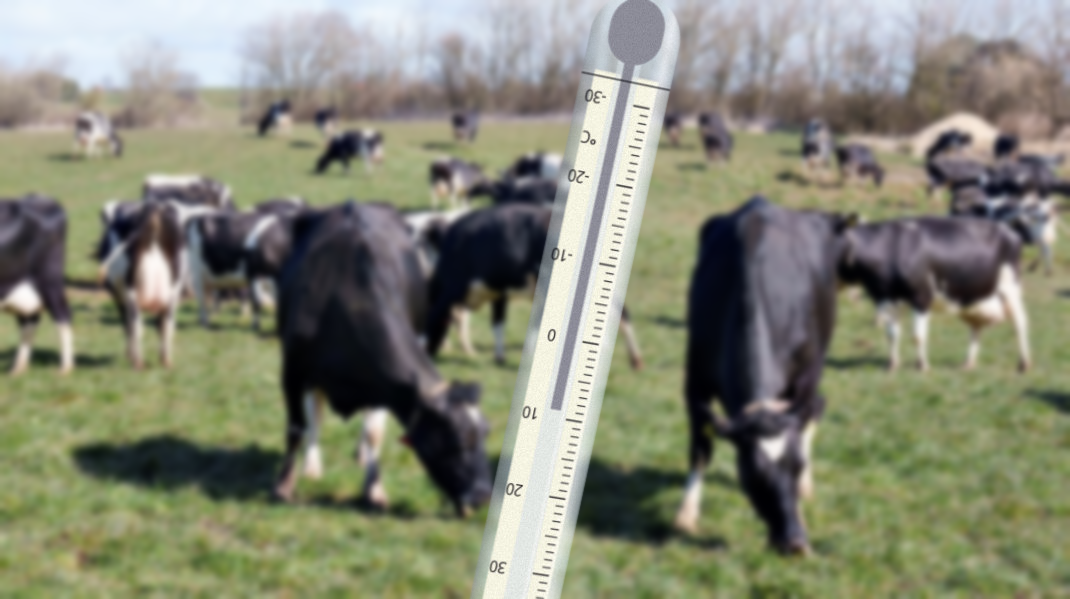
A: 9 °C
